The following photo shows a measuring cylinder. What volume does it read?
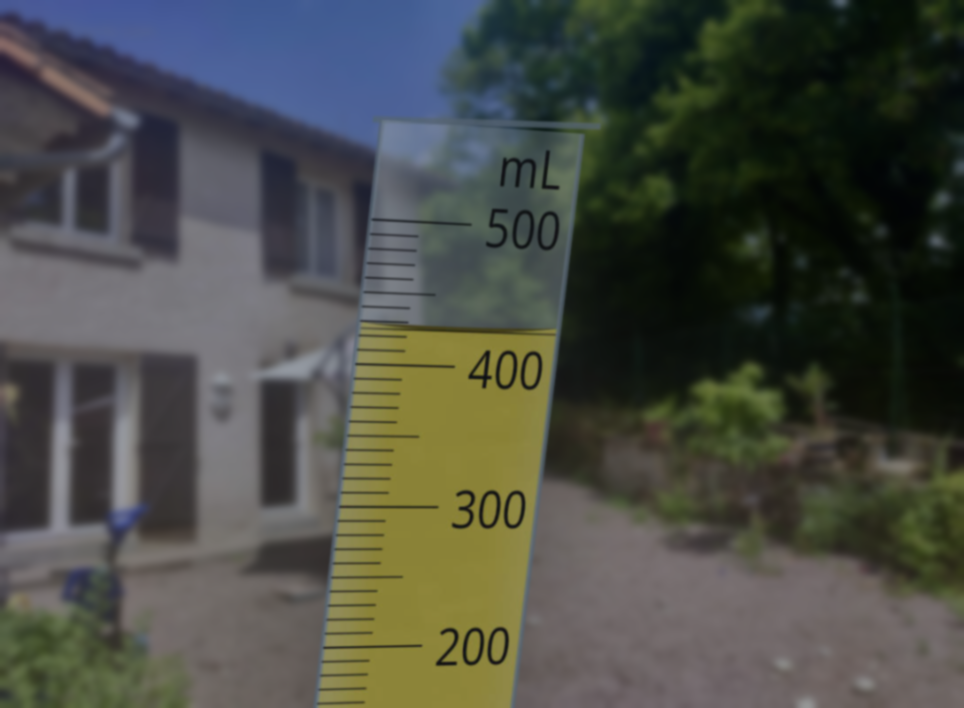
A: 425 mL
